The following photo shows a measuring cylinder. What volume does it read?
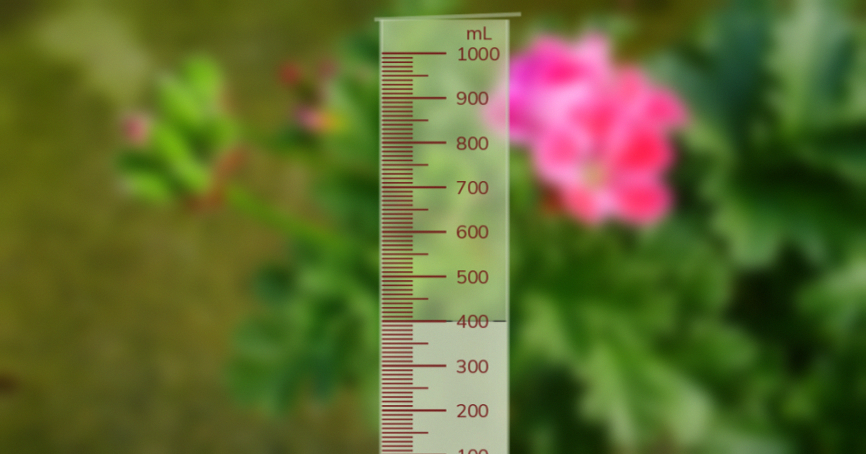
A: 400 mL
